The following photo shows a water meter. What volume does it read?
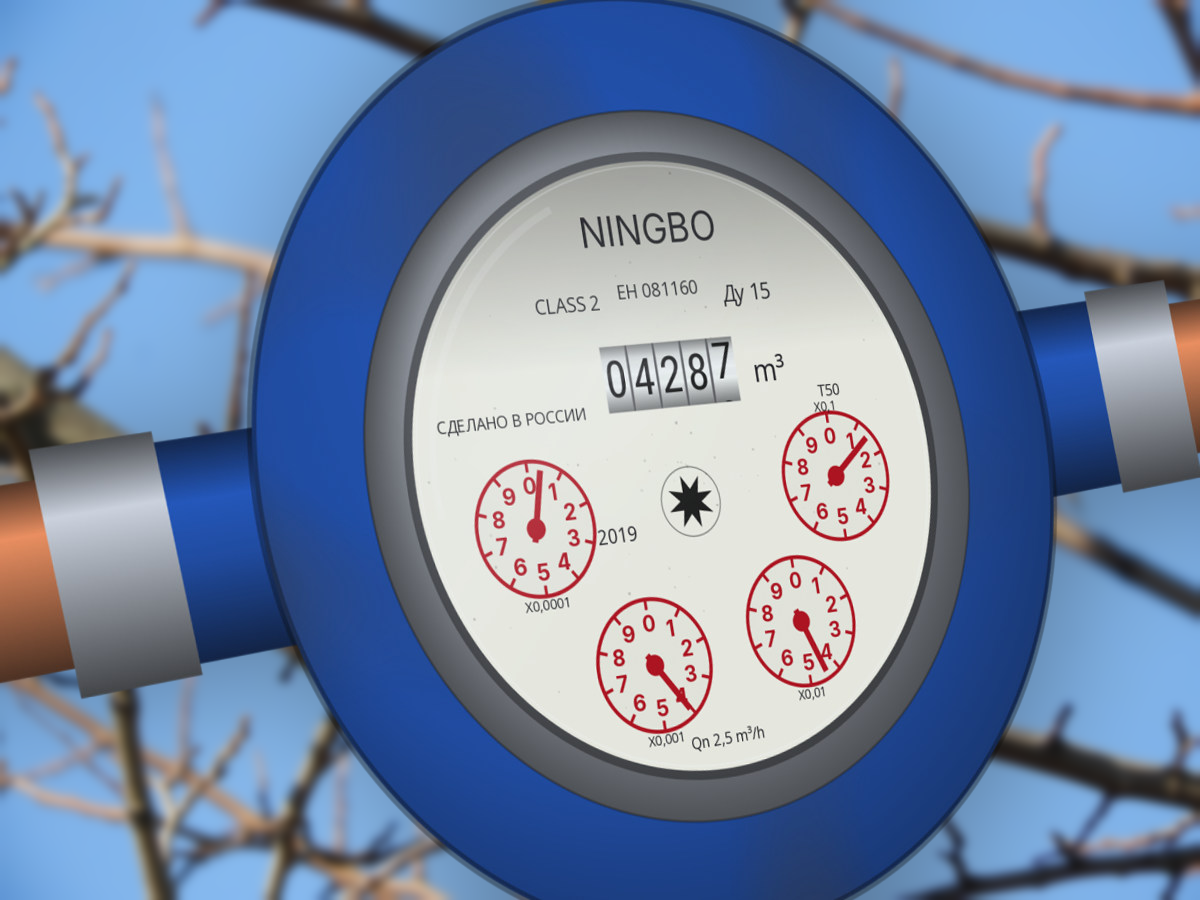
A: 4287.1440 m³
